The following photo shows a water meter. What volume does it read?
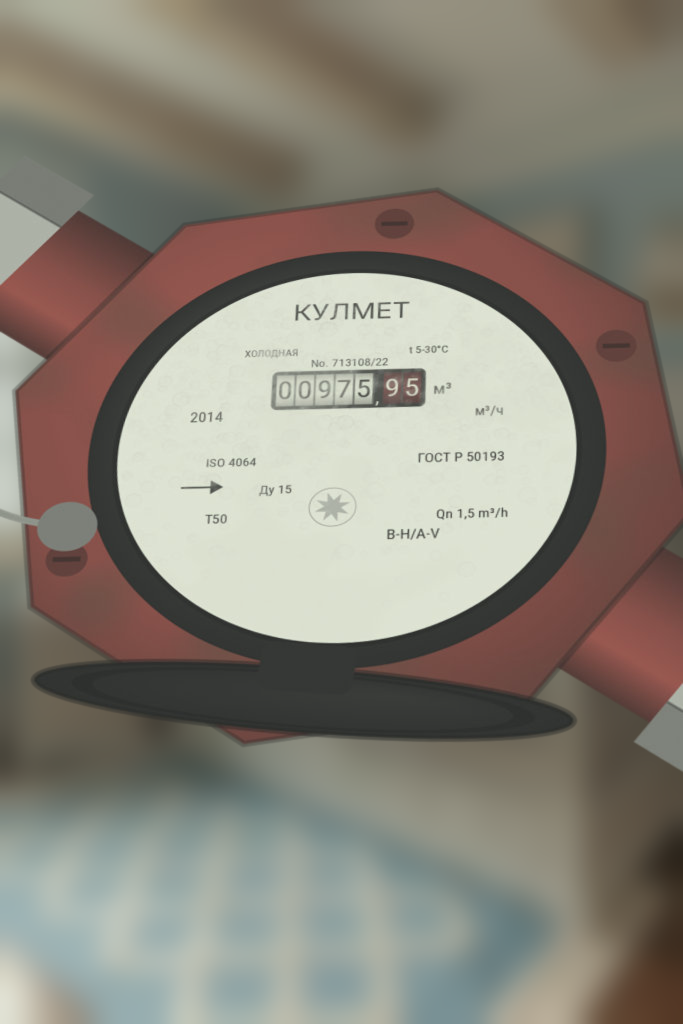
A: 975.95 m³
